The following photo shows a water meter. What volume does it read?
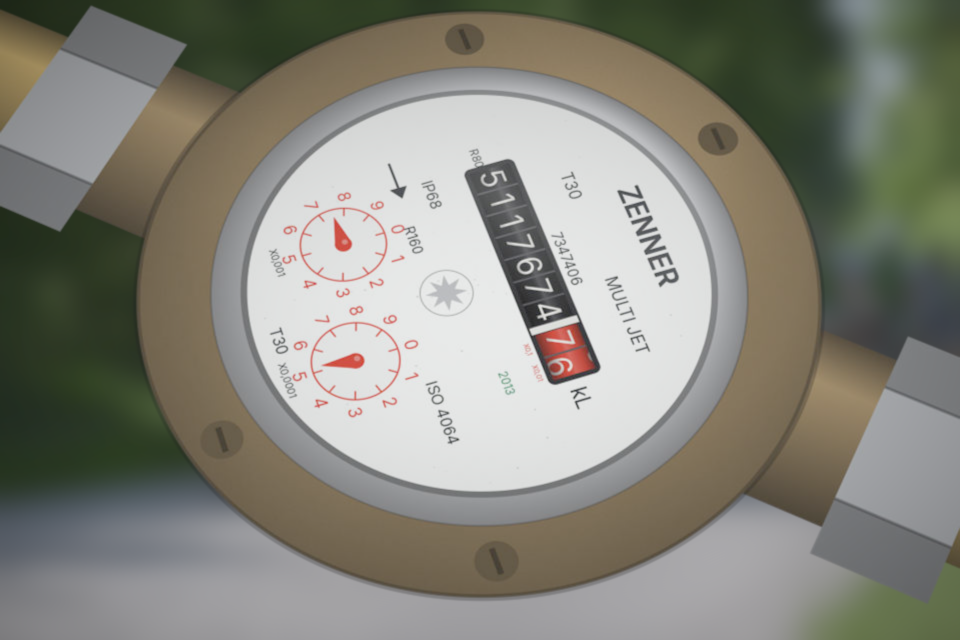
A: 5117674.7575 kL
